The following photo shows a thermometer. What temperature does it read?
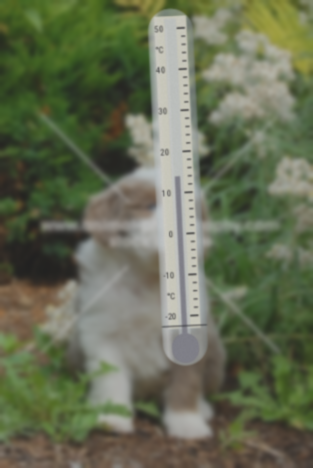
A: 14 °C
